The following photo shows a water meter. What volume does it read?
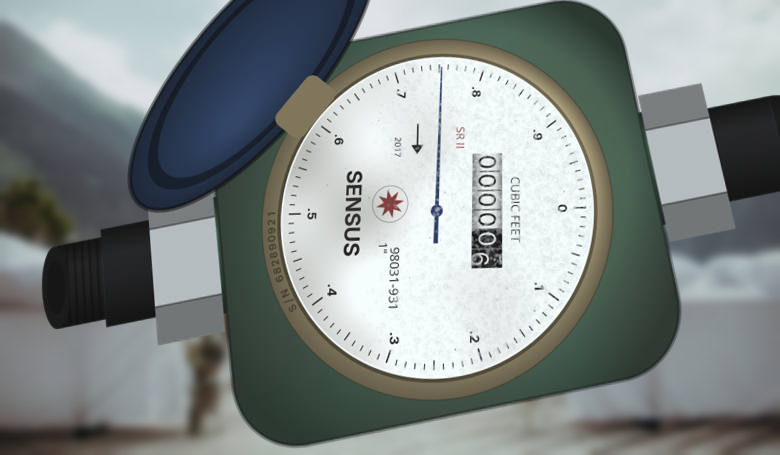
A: 5.75 ft³
